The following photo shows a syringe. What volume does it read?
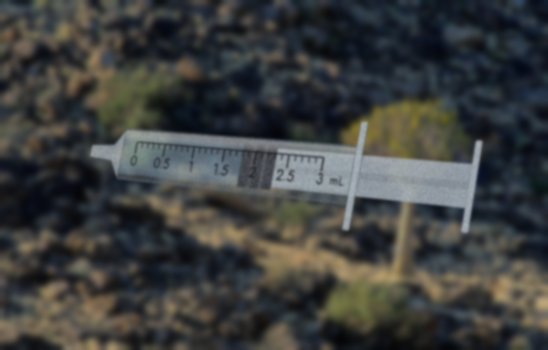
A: 1.8 mL
